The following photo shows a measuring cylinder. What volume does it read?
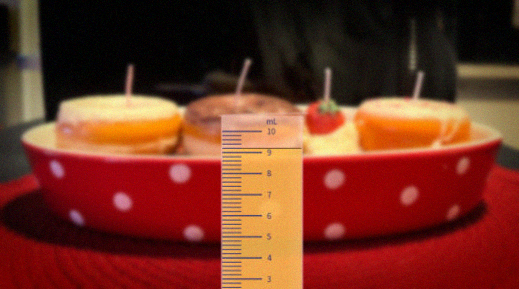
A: 9.2 mL
